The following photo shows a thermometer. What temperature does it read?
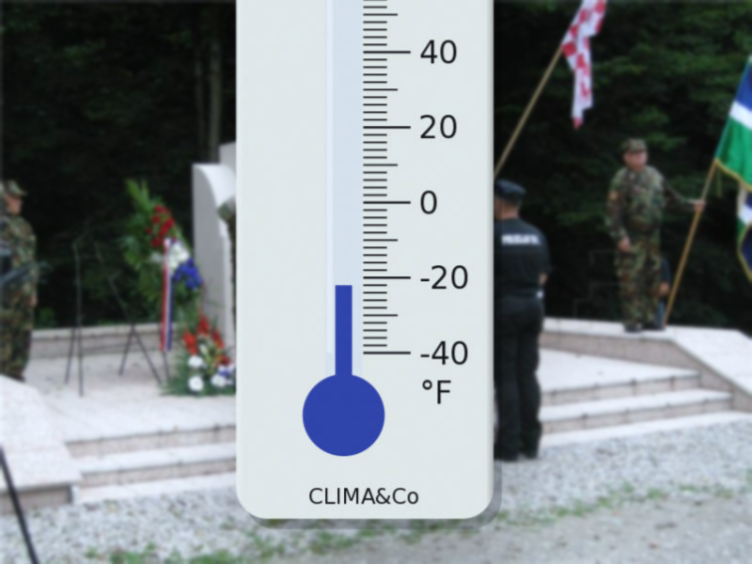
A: -22 °F
